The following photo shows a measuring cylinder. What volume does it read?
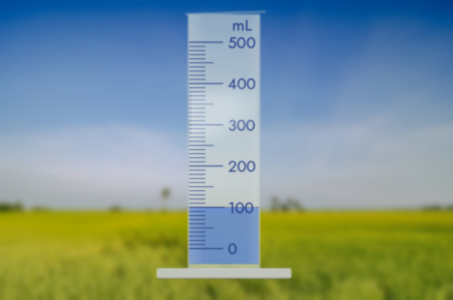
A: 100 mL
